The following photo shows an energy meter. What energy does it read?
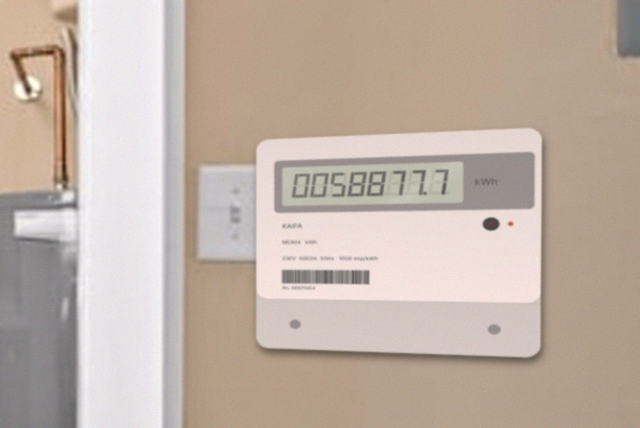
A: 58877.7 kWh
